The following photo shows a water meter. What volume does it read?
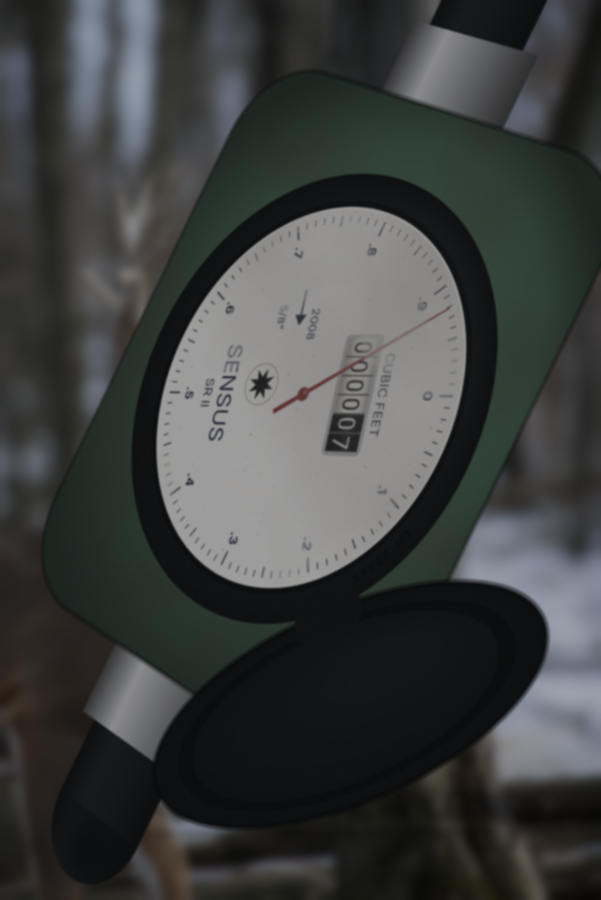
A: 6.92 ft³
